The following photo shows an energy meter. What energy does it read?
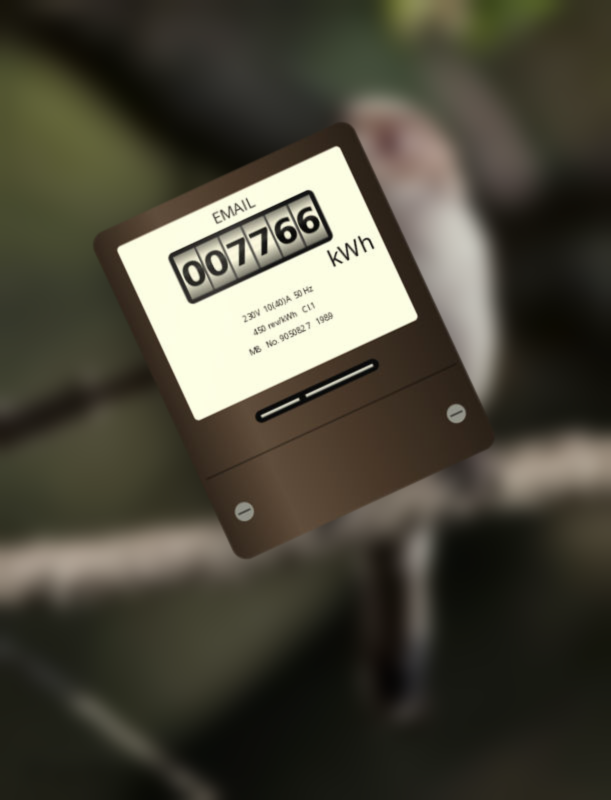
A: 7766 kWh
